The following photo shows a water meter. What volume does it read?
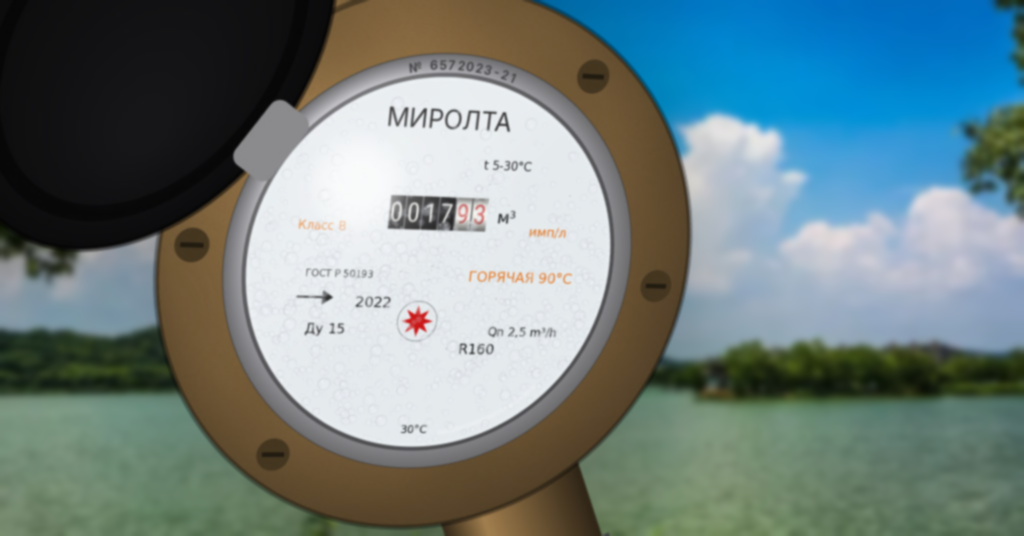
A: 17.93 m³
